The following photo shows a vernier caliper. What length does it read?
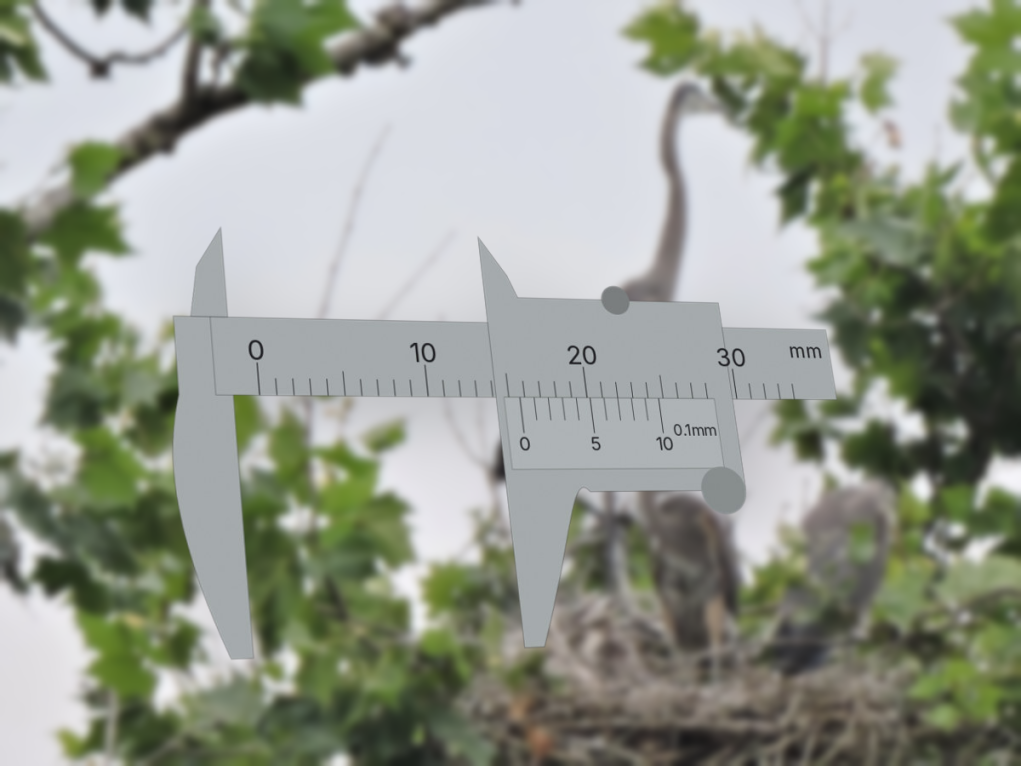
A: 15.7 mm
